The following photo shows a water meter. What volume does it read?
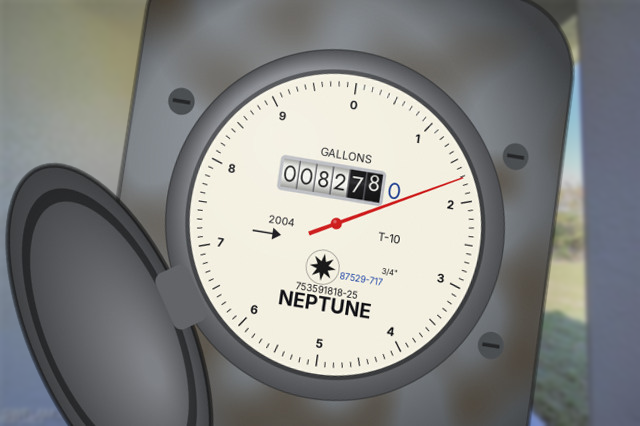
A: 82781.7 gal
